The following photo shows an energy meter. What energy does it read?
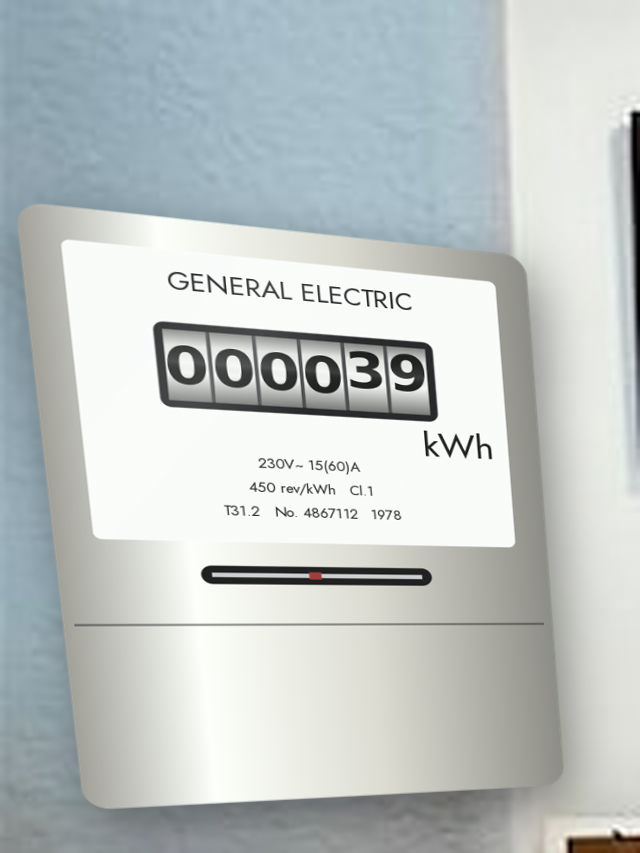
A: 39 kWh
